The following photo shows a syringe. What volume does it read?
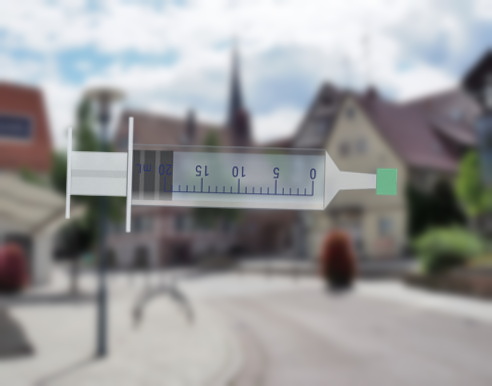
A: 19 mL
